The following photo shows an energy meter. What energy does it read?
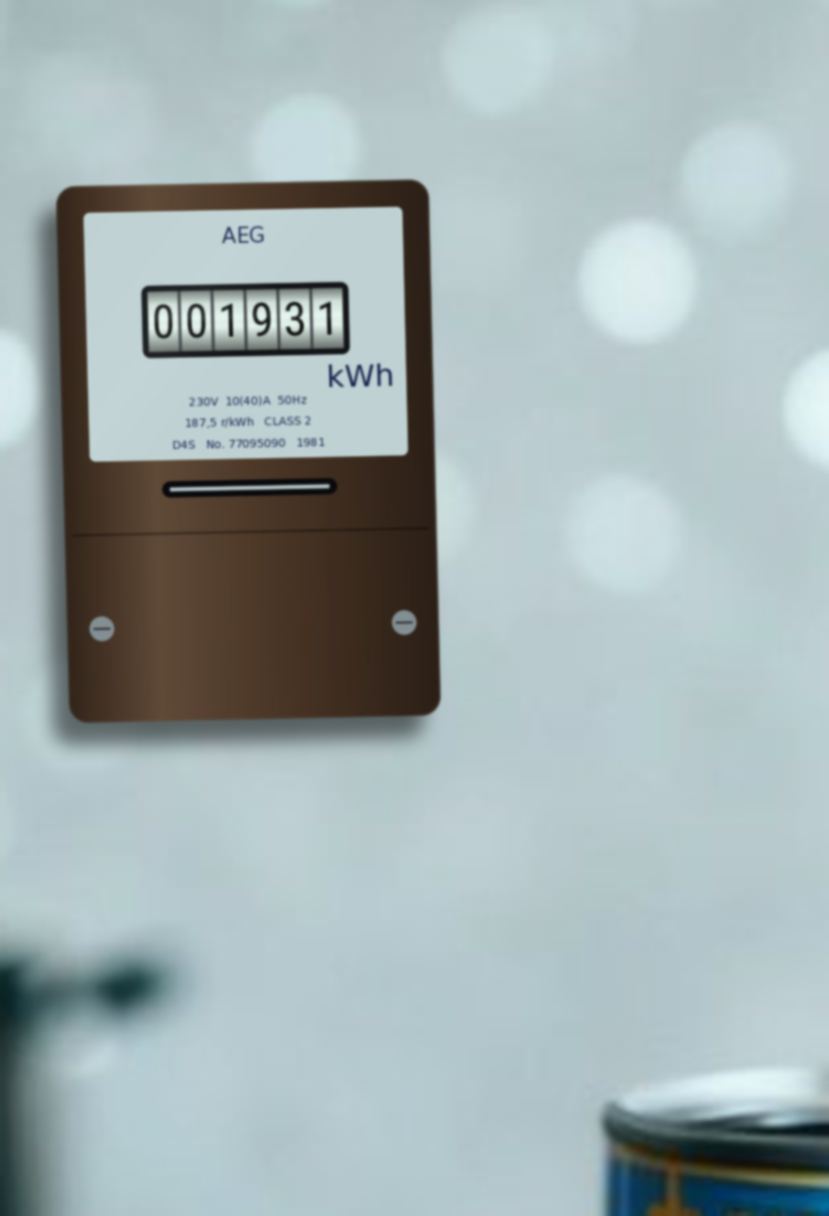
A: 1931 kWh
